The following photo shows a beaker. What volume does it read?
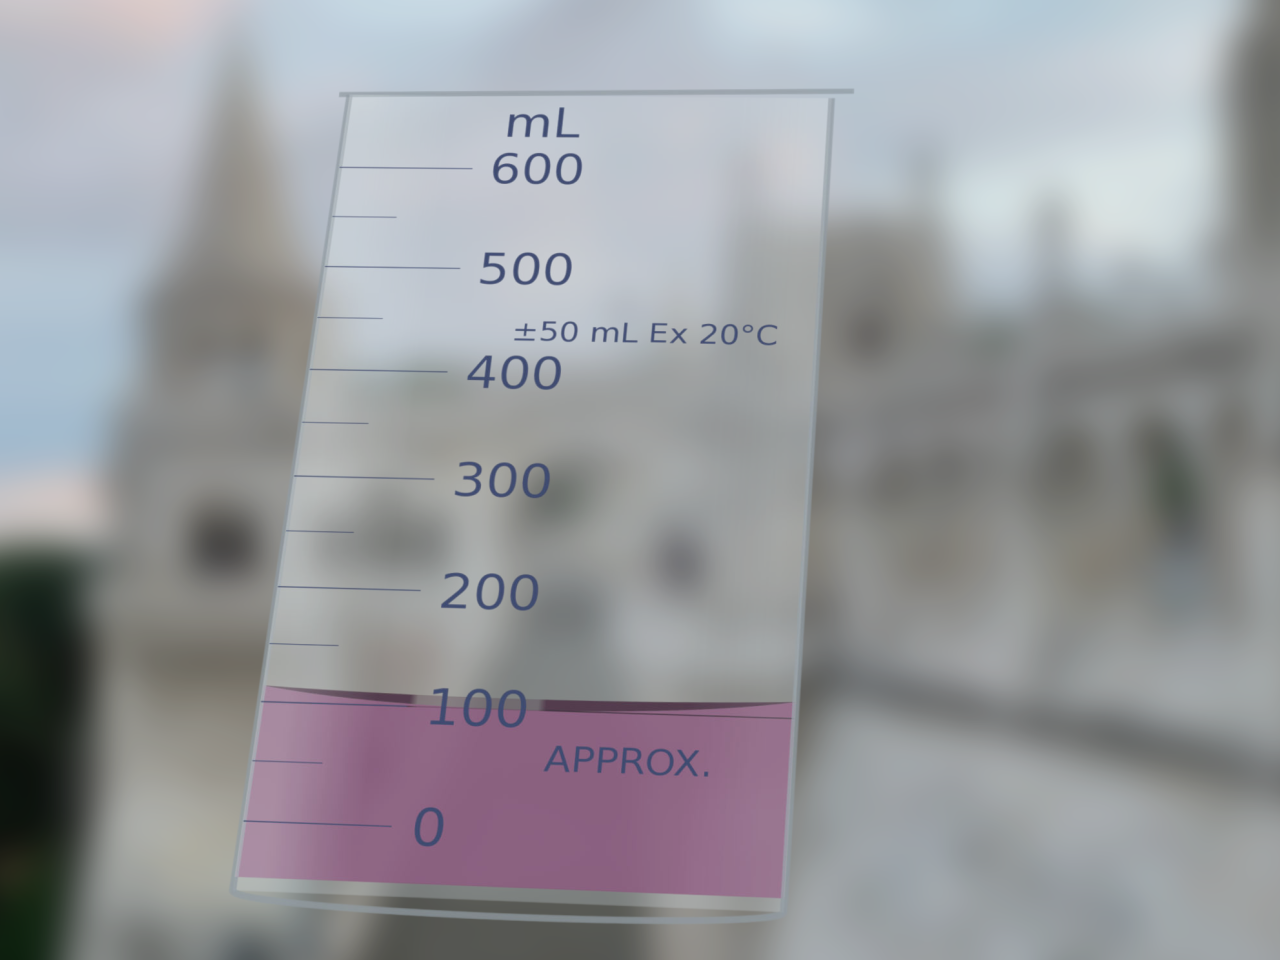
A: 100 mL
